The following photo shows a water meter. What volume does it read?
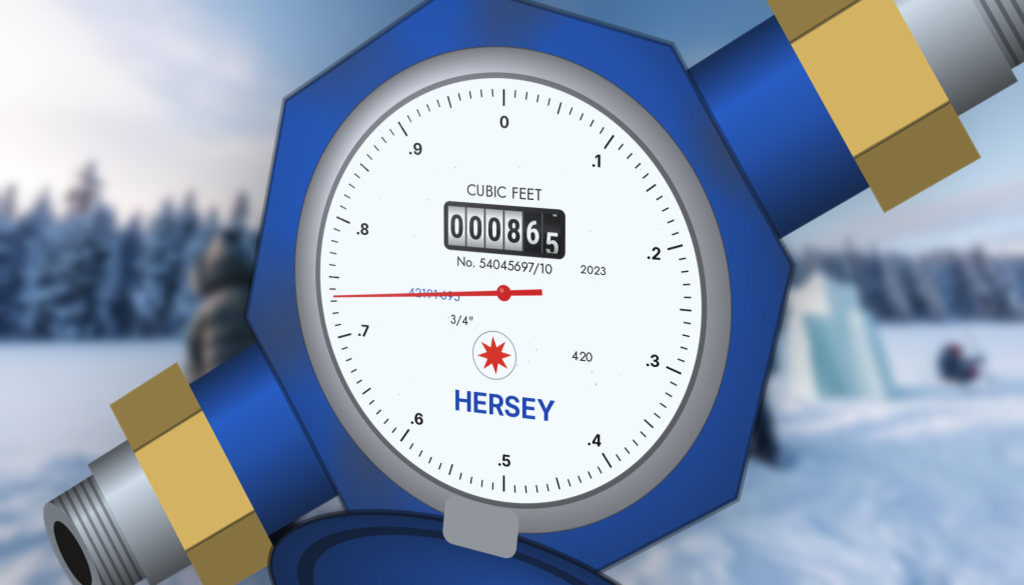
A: 864.73 ft³
